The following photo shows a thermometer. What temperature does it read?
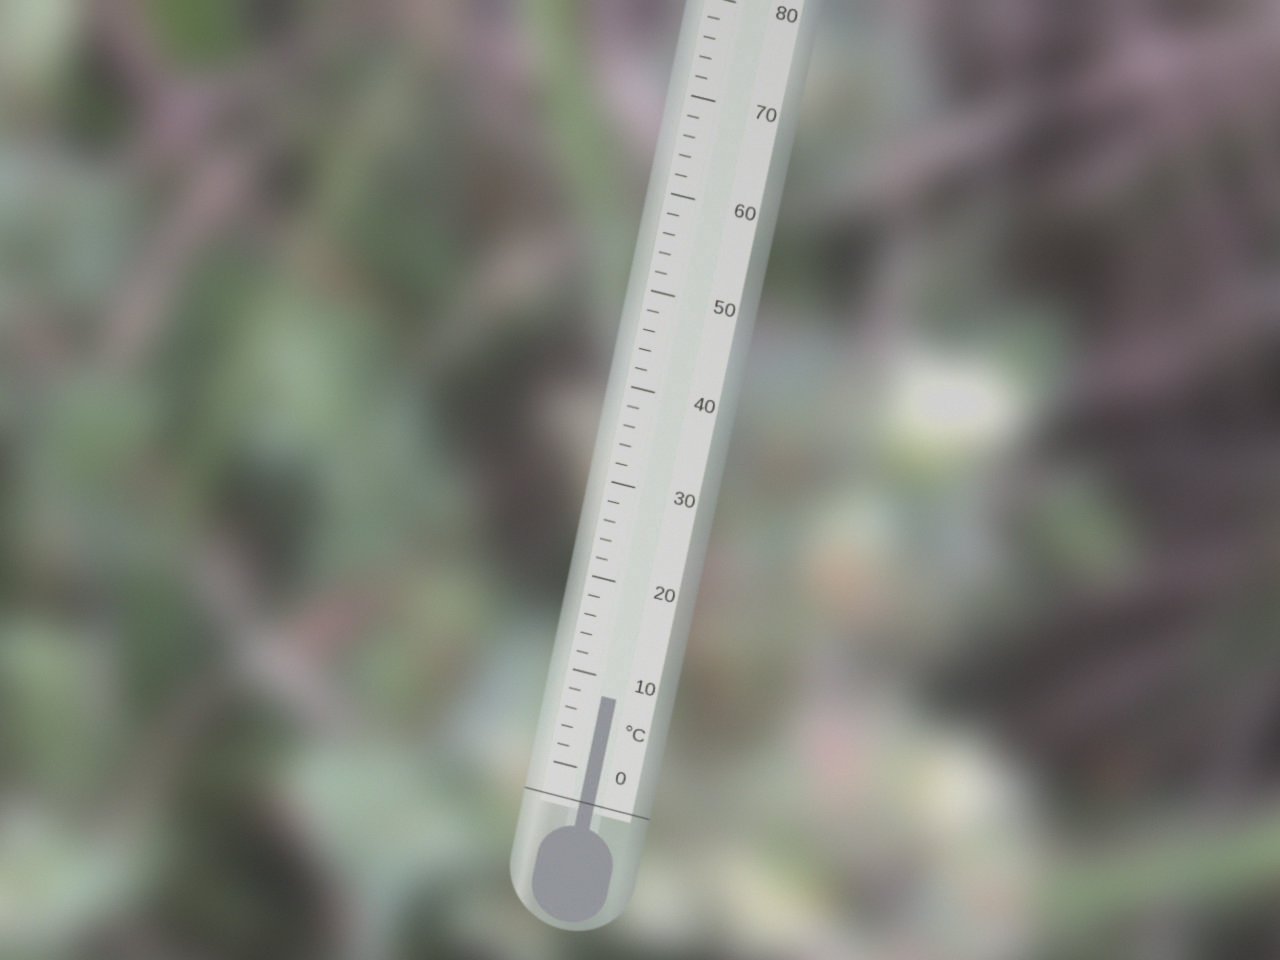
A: 8 °C
